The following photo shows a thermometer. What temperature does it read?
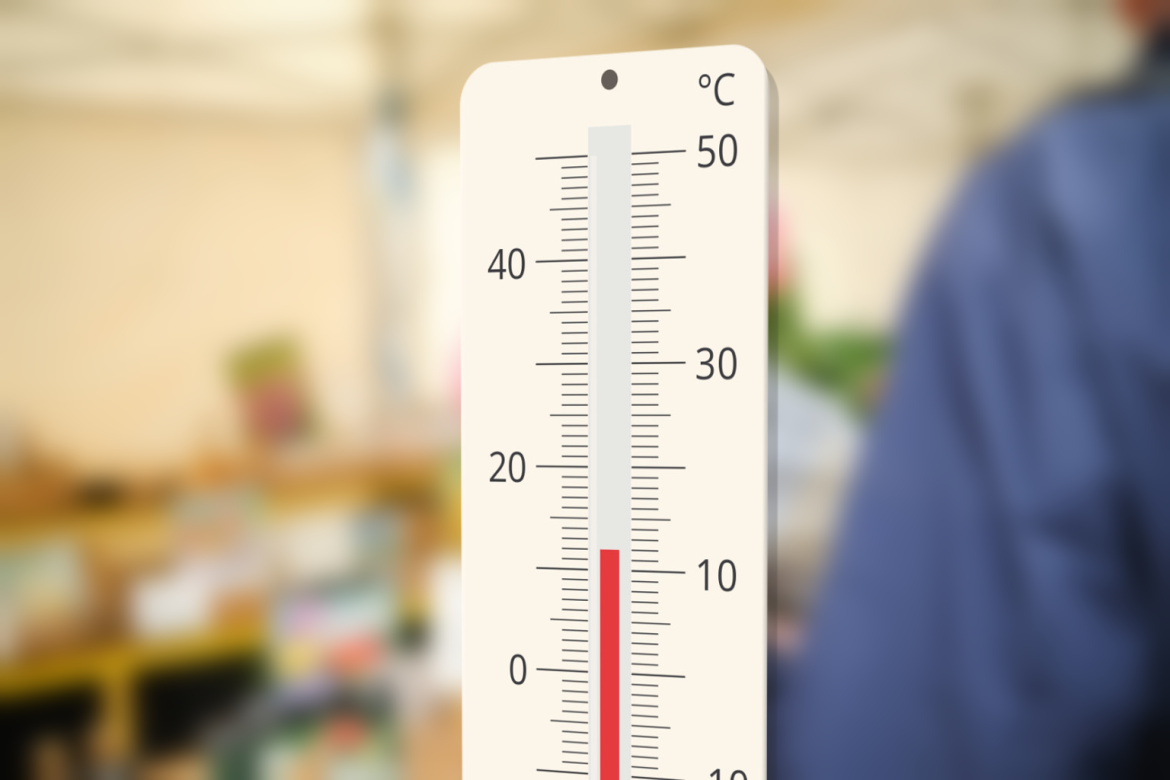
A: 12 °C
